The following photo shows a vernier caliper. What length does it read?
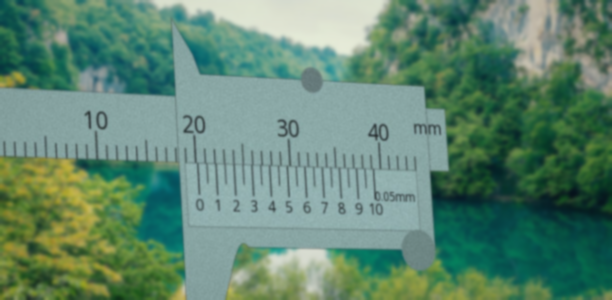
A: 20.2 mm
